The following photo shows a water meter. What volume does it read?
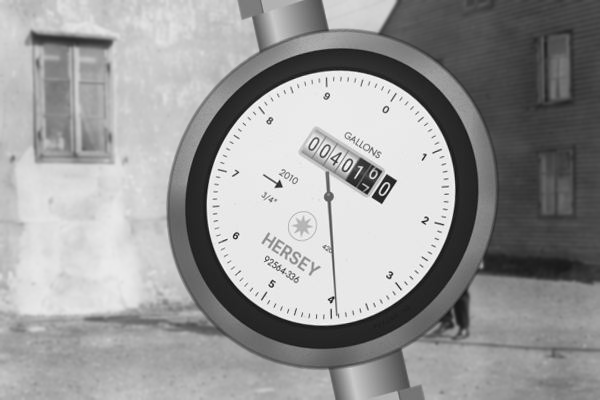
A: 40163.9 gal
